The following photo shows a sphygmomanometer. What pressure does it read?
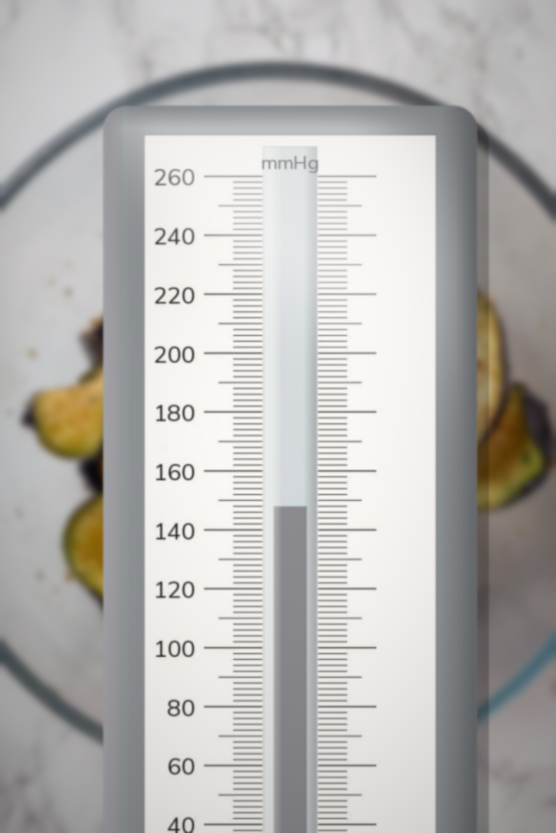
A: 148 mmHg
